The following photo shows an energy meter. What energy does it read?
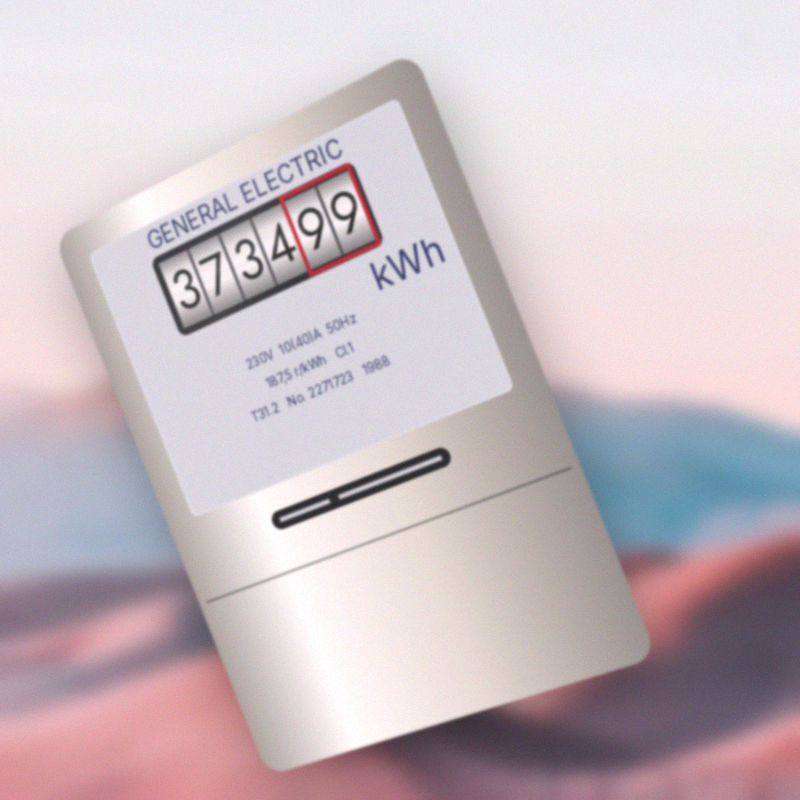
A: 3734.99 kWh
